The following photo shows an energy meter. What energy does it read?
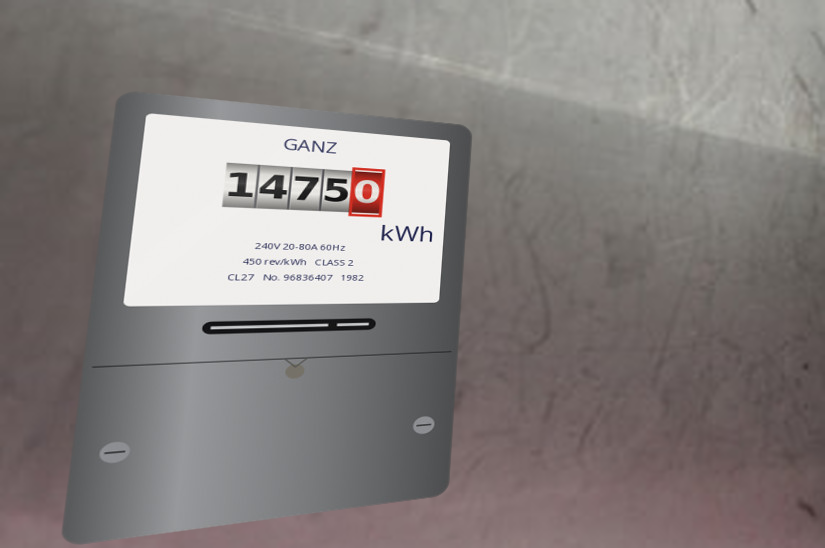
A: 1475.0 kWh
